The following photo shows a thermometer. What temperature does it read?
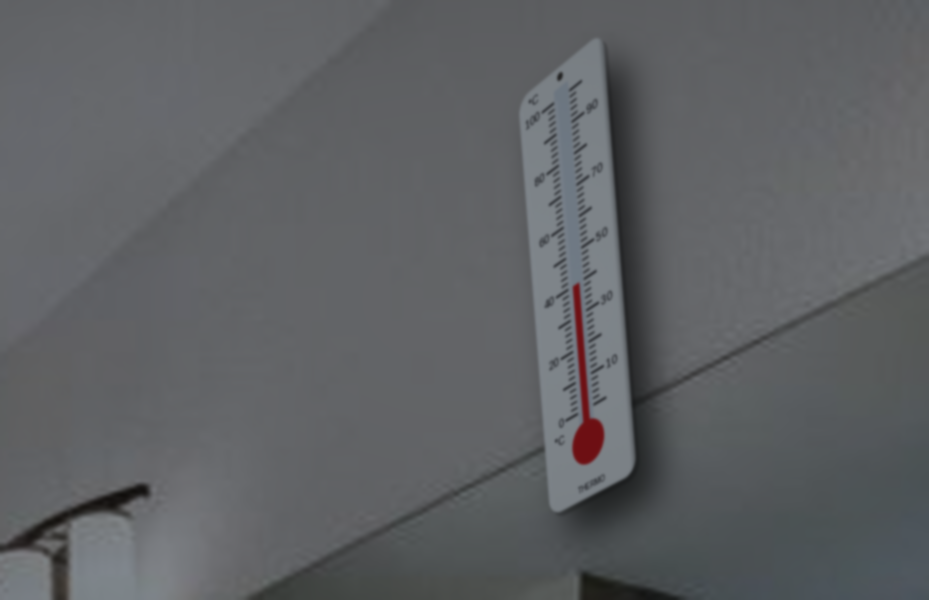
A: 40 °C
